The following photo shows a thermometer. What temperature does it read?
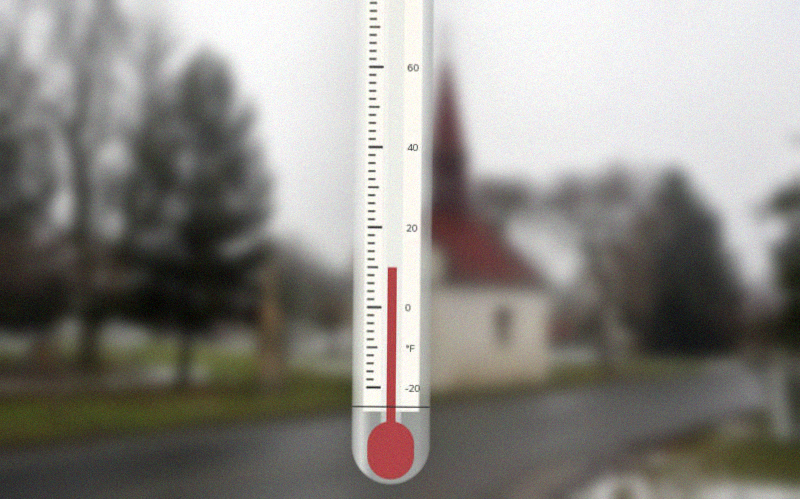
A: 10 °F
